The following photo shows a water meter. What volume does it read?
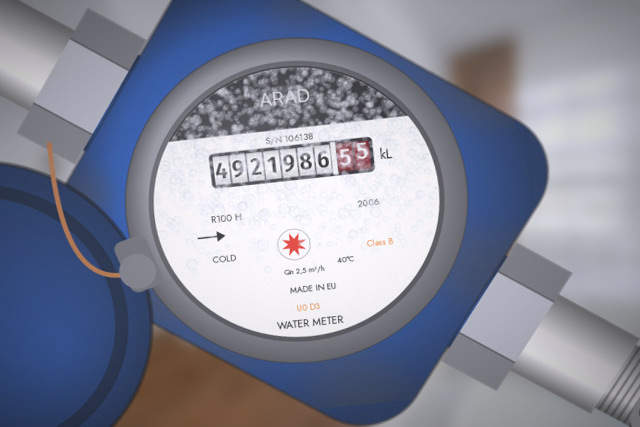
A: 4921986.55 kL
